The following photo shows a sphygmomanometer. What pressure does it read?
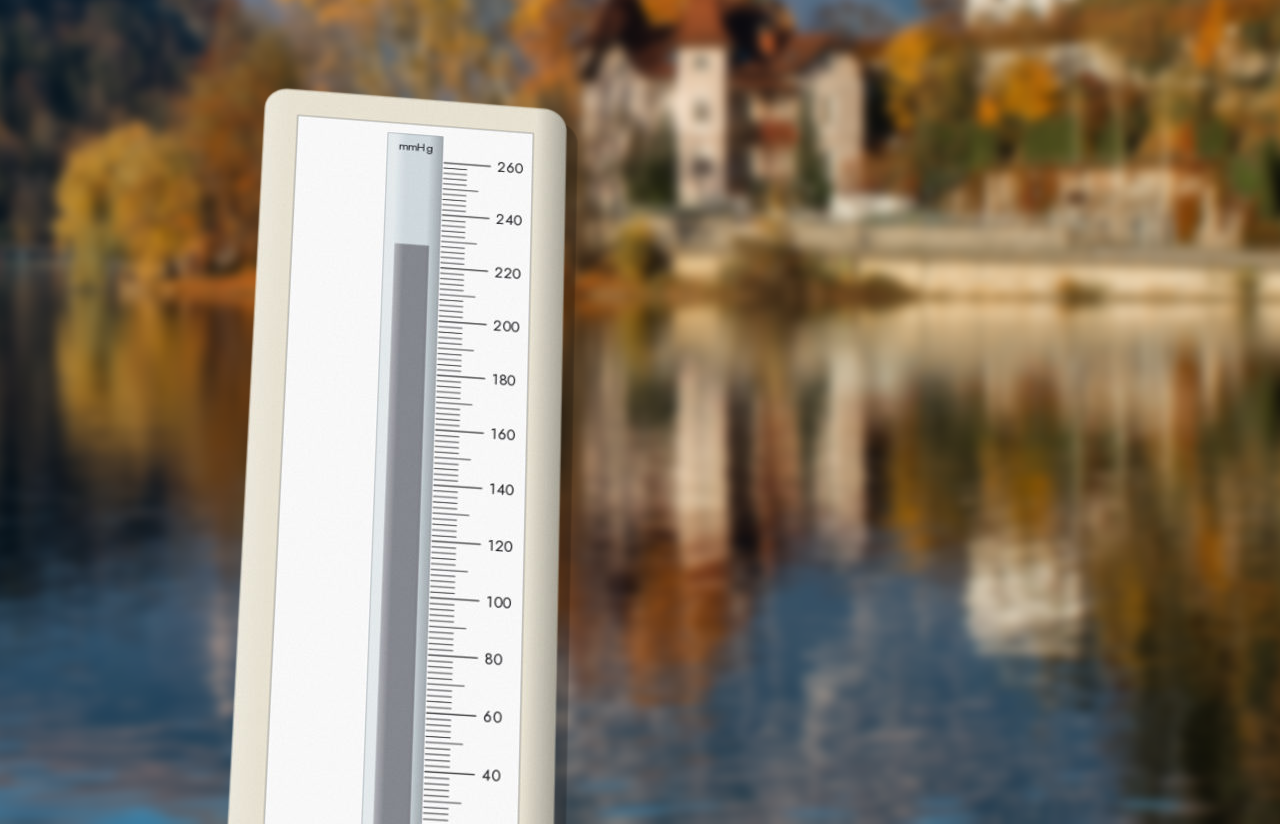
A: 228 mmHg
